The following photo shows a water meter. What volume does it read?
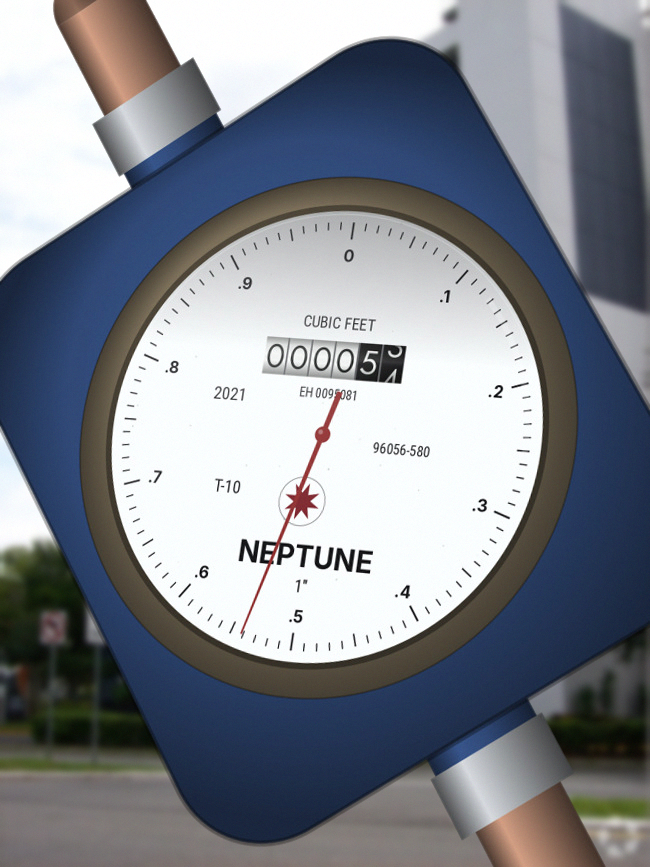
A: 53.54 ft³
